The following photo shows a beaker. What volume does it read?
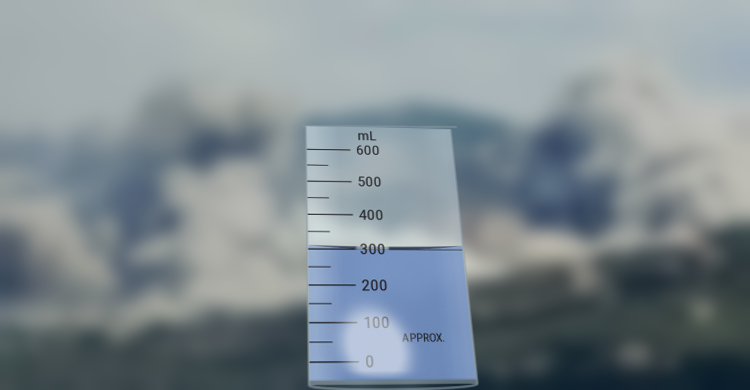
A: 300 mL
